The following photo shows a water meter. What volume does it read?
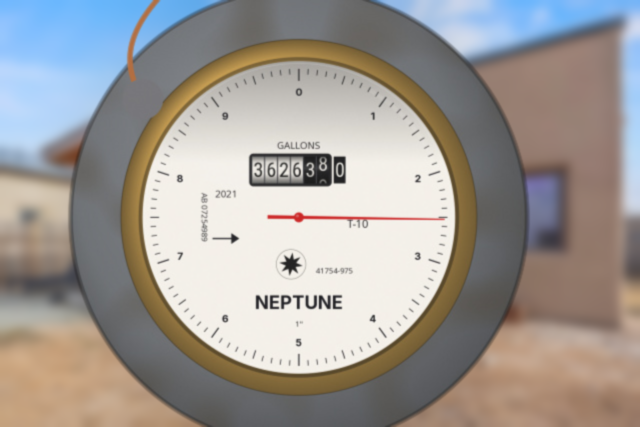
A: 3626382.5 gal
